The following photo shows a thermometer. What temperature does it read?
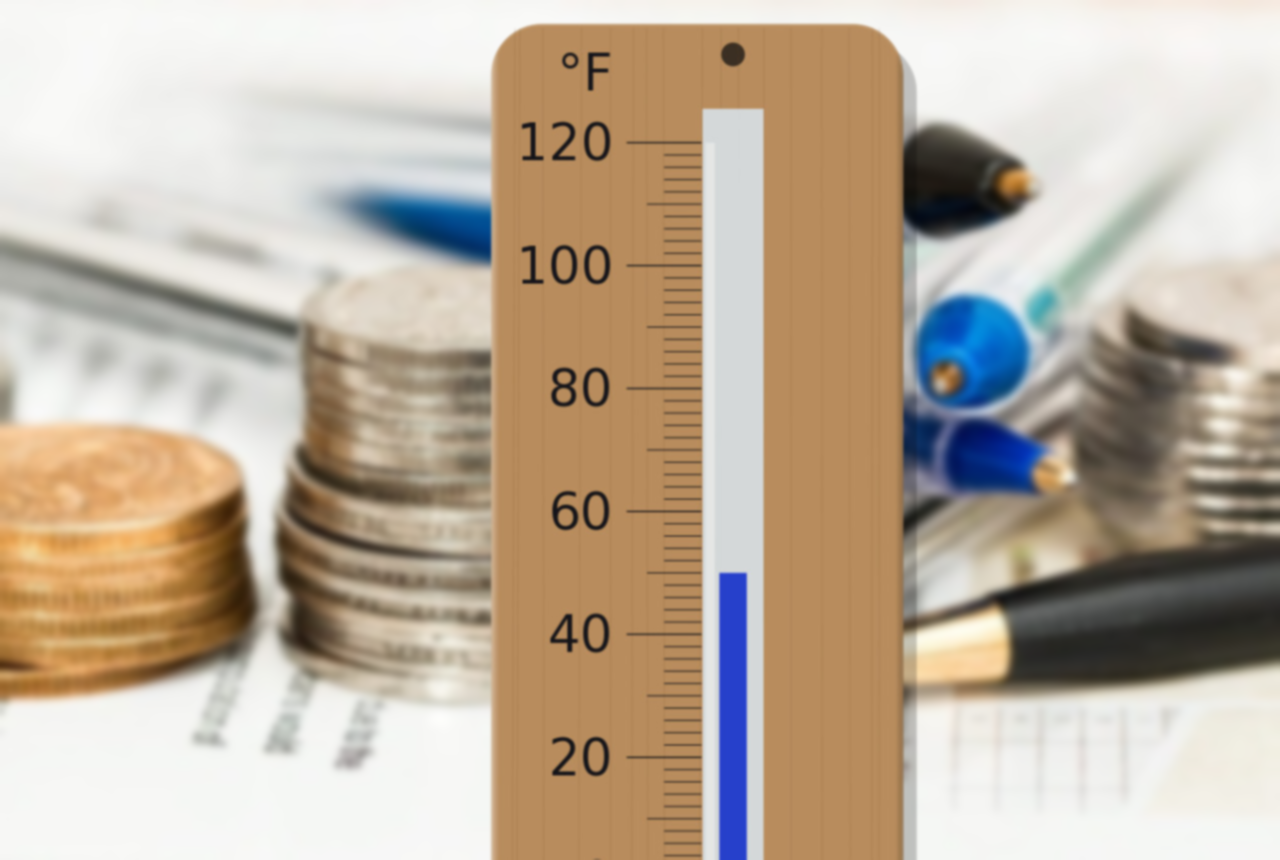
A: 50 °F
